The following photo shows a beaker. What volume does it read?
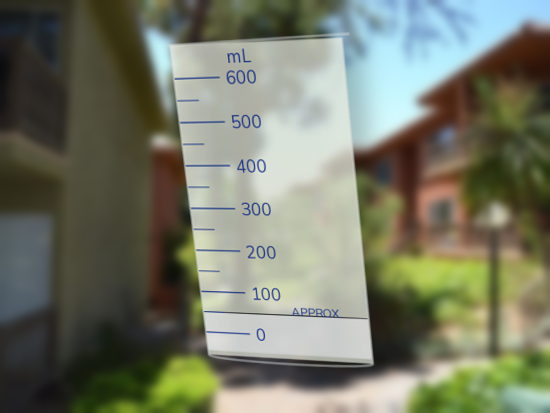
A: 50 mL
